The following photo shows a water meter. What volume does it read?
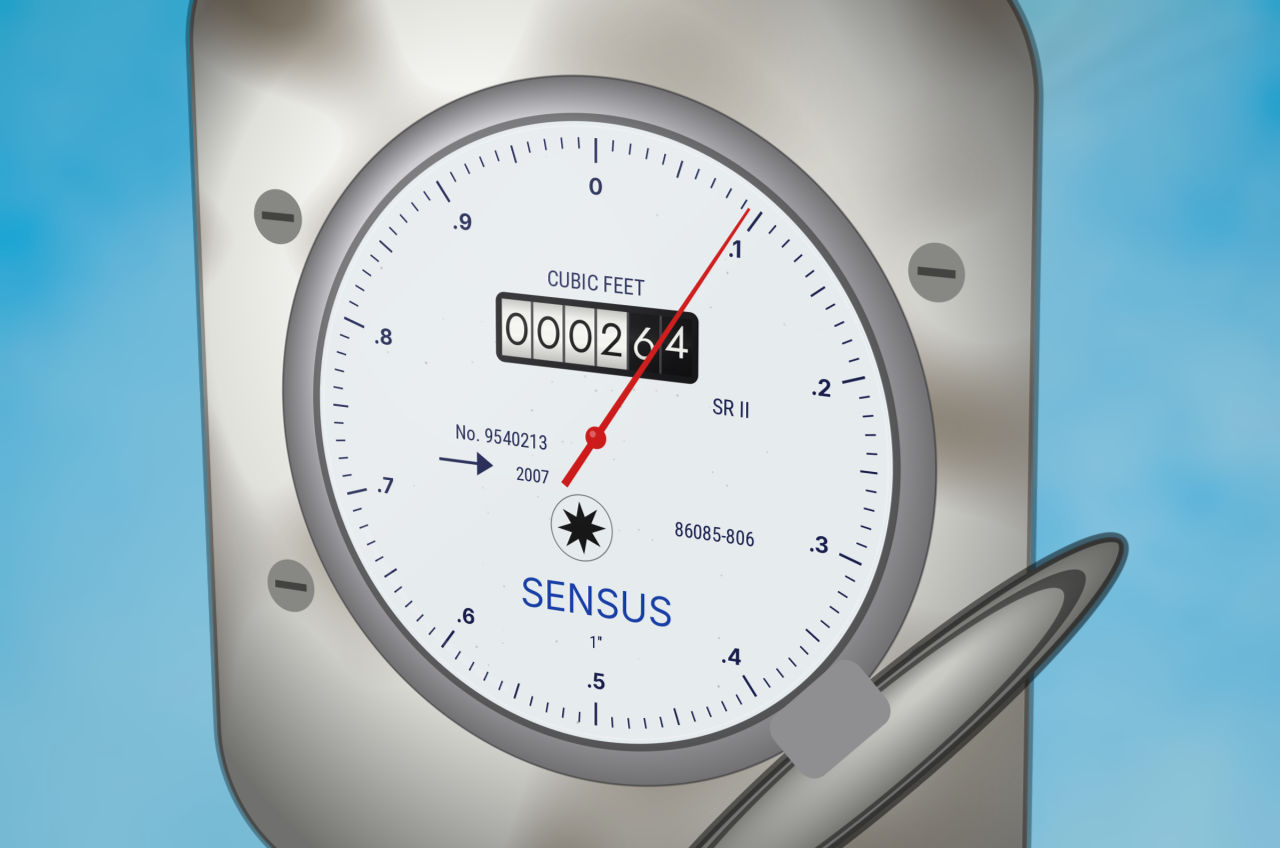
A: 264.09 ft³
